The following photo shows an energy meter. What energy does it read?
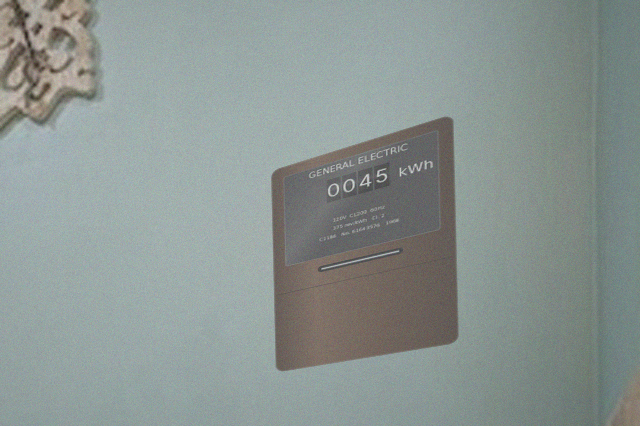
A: 45 kWh
